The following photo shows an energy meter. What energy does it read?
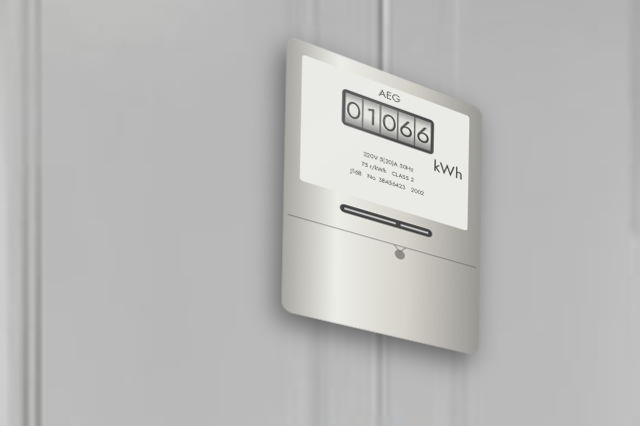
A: 1066 kWh
